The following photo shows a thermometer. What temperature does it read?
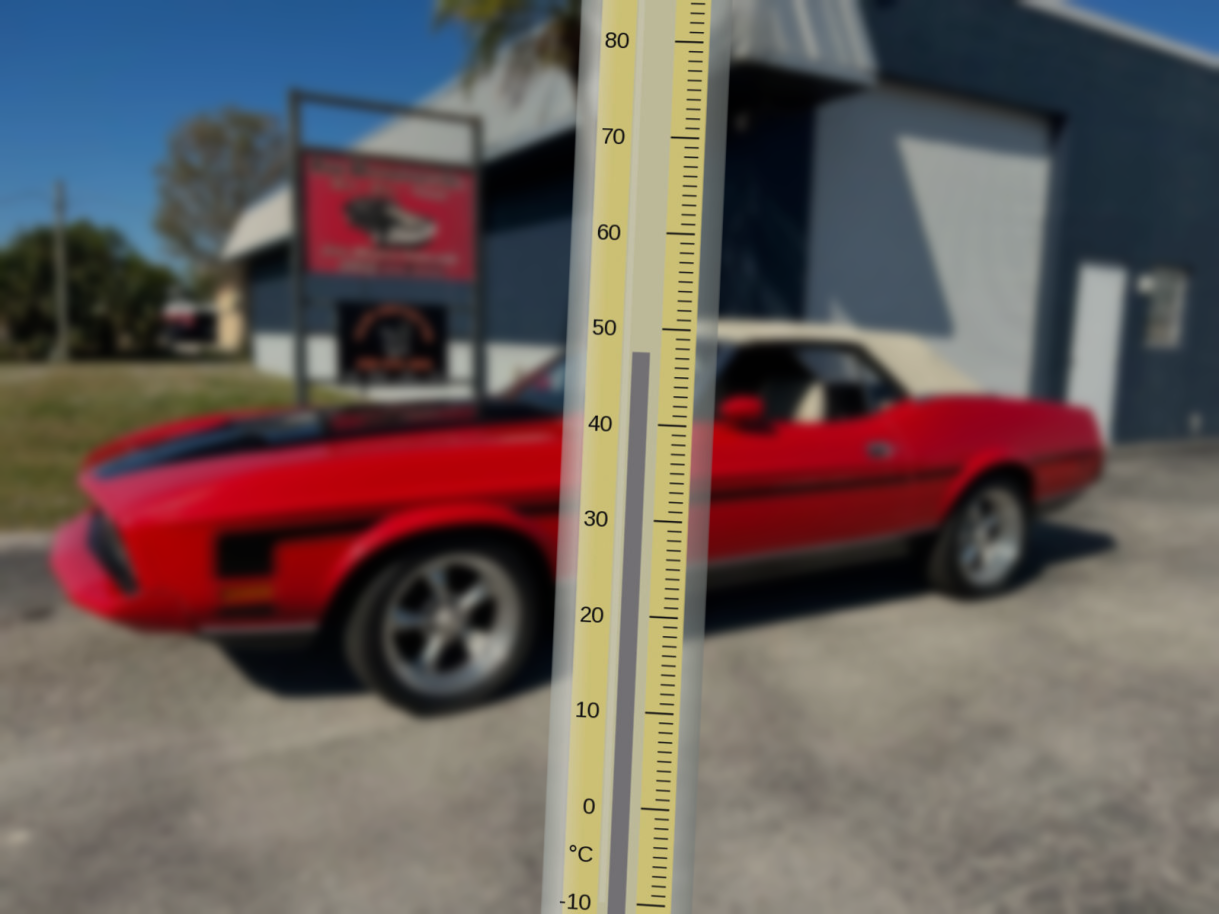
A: 47.5 °C
